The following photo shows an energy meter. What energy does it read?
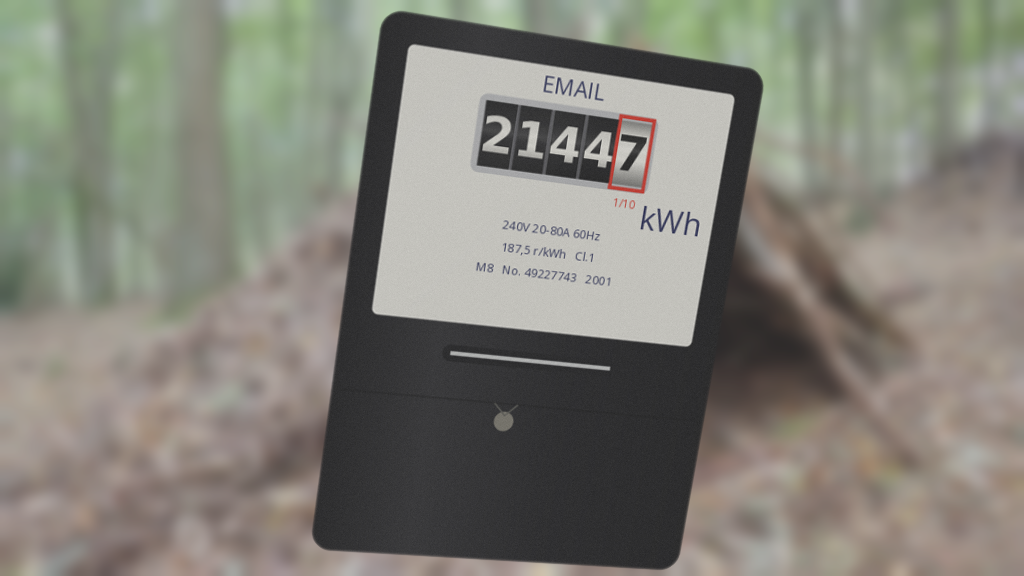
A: 2144.7 kWh
